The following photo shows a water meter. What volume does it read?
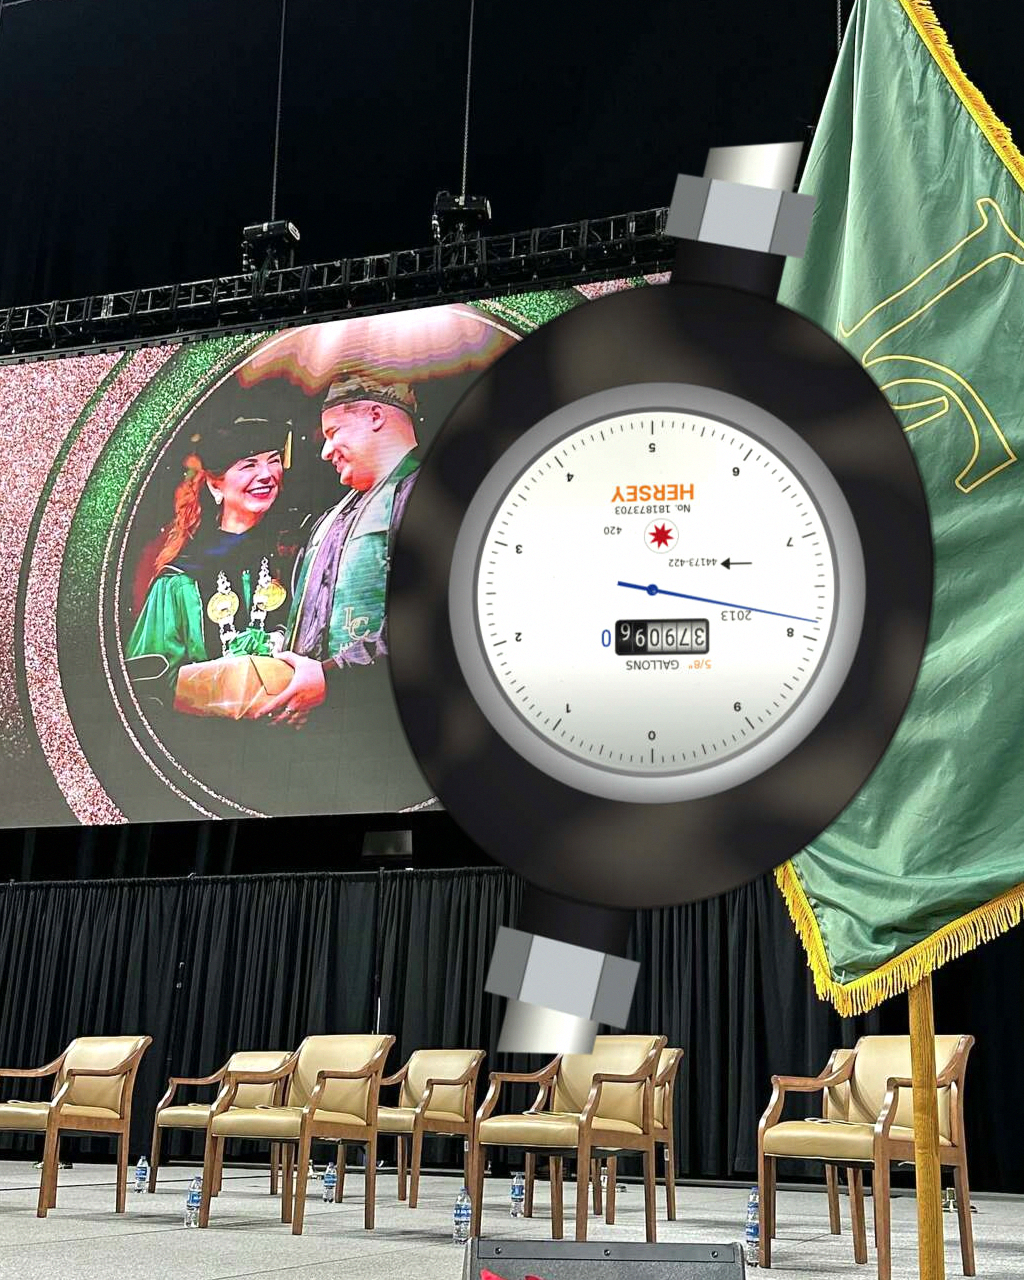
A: 3790957.8 gal
